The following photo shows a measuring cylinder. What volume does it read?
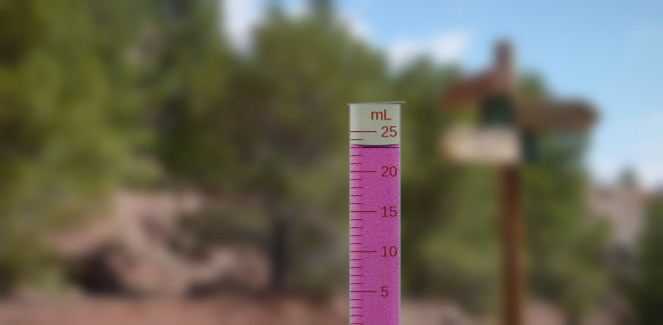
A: 23 mL
